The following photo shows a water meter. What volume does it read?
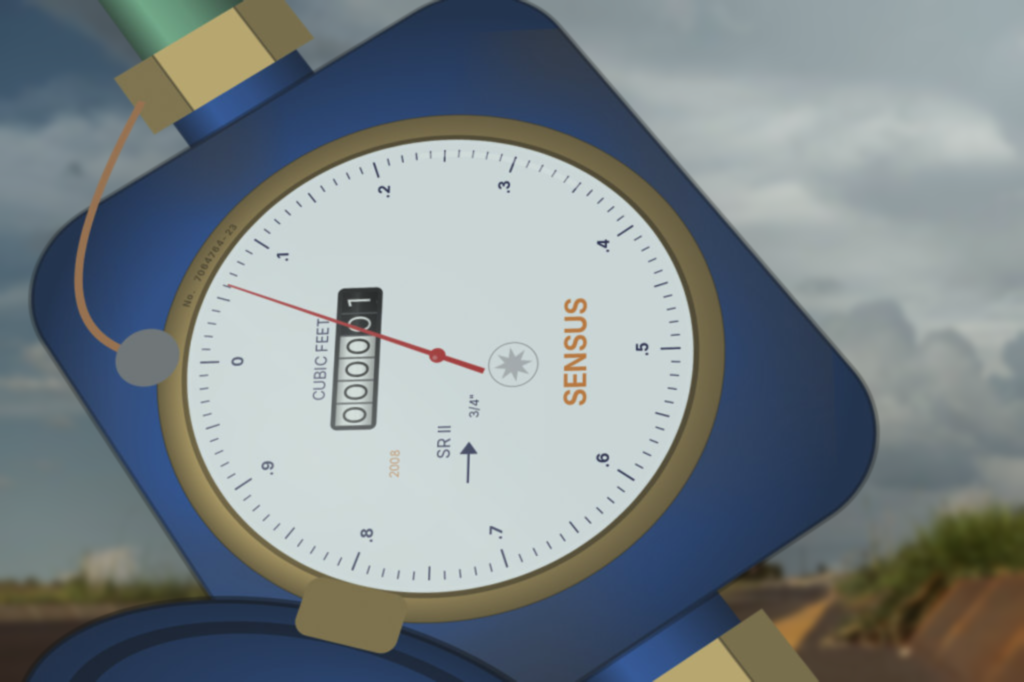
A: 1.06 ft³
